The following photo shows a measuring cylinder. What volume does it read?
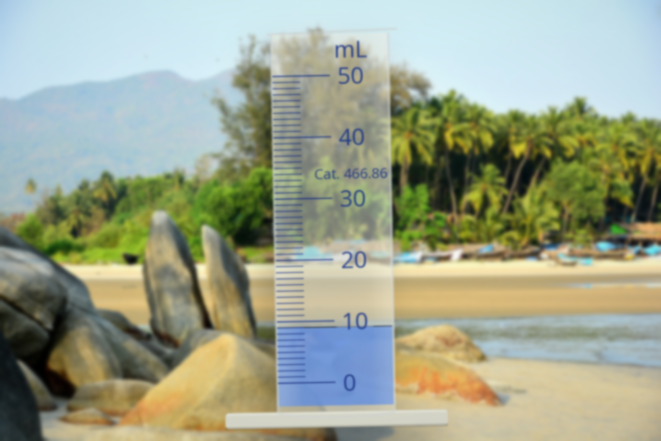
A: 9 mL
